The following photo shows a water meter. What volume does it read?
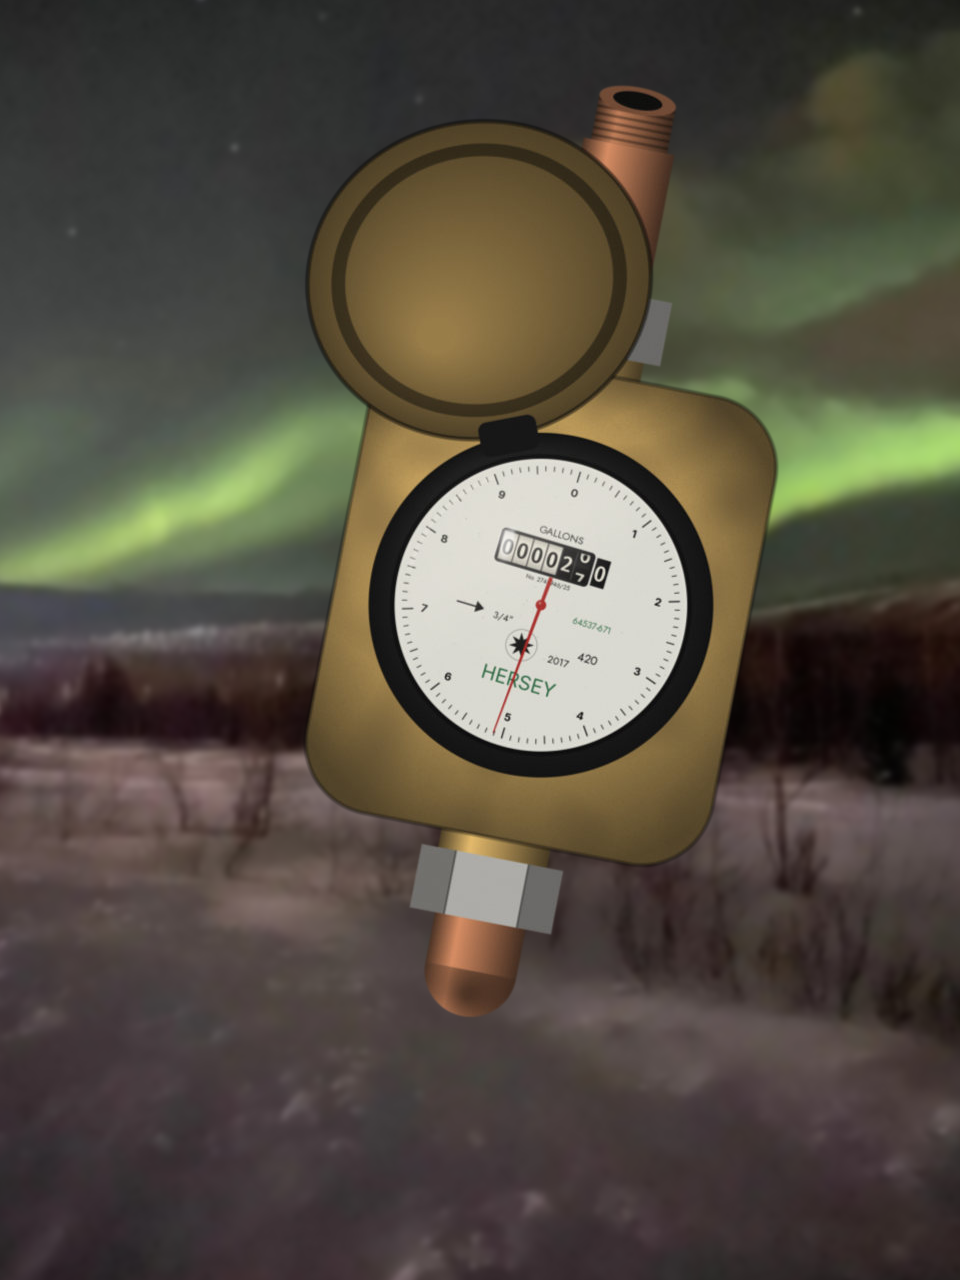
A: 265.1 gal
